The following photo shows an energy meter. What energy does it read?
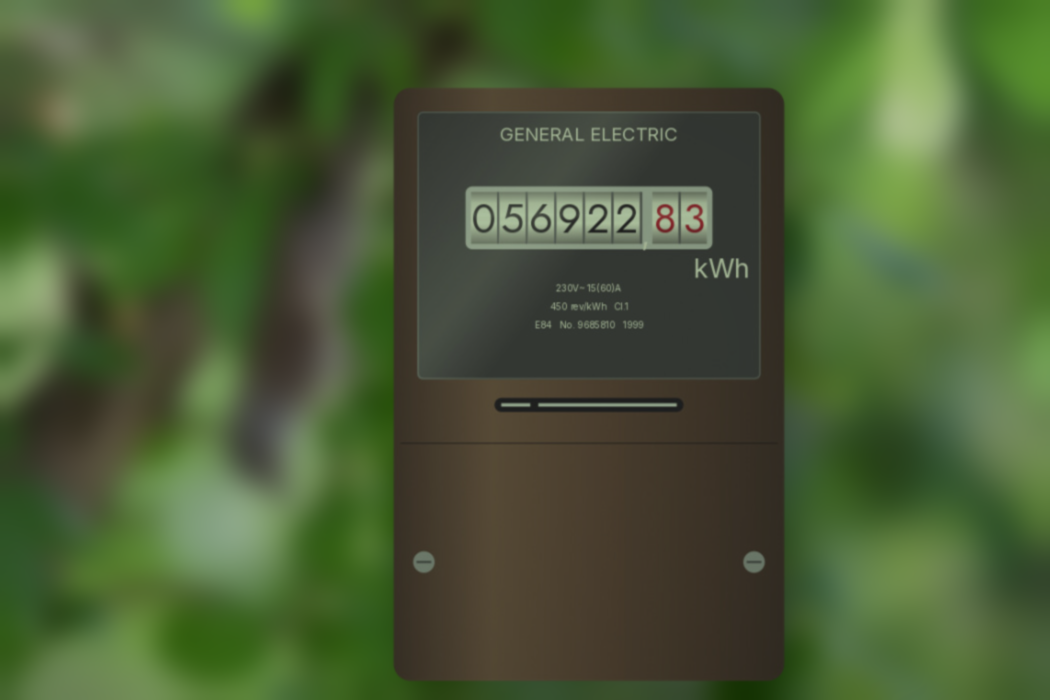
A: 56922.83 kWh
